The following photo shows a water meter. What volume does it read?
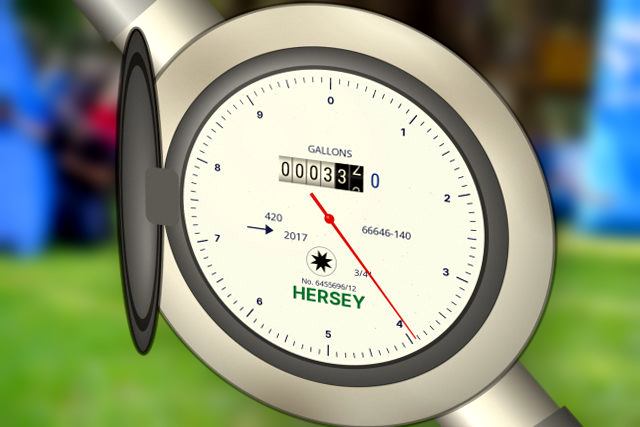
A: 3323.9 gal
